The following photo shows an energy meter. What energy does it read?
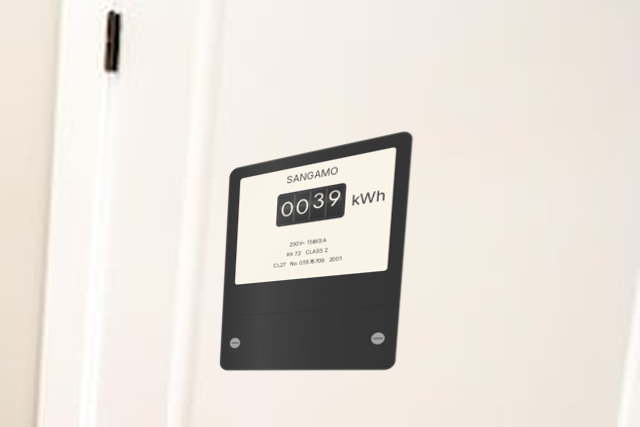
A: 39 kWh
